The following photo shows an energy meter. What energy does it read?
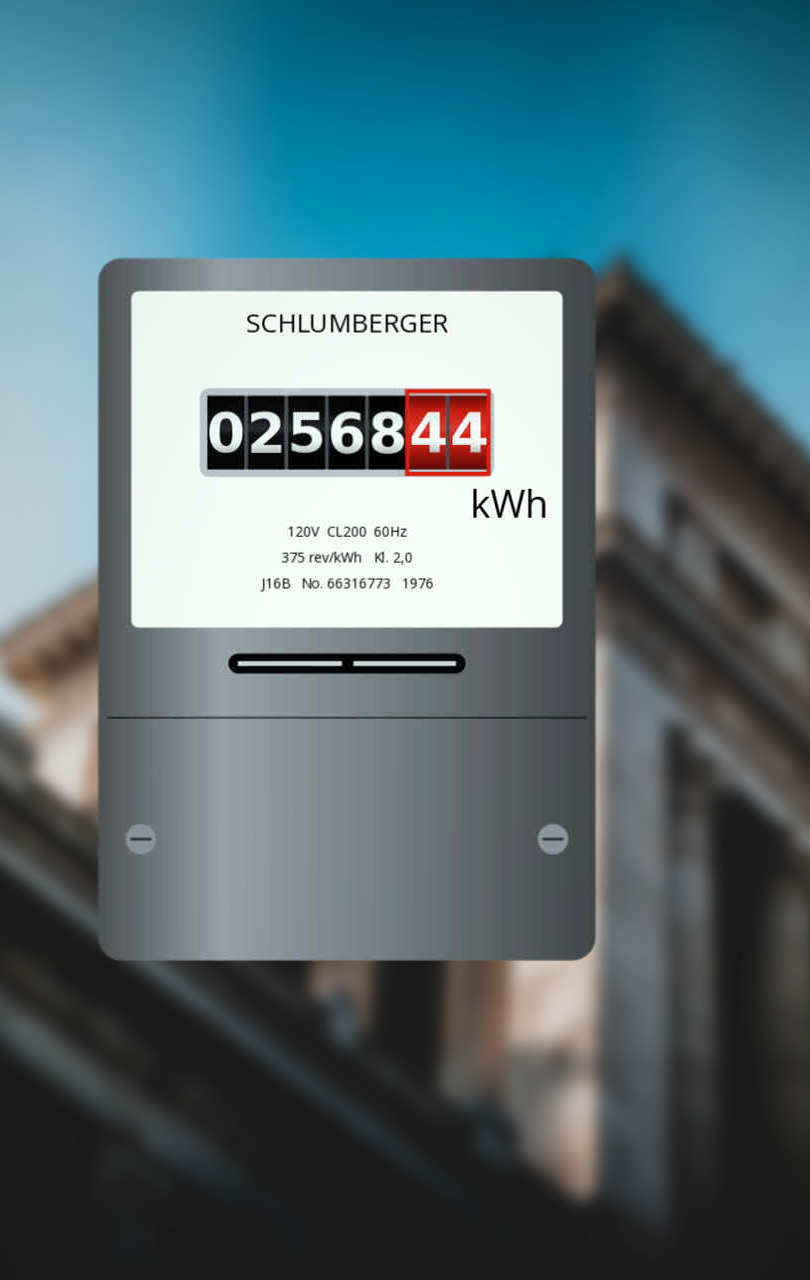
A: 2568.44 kWh
